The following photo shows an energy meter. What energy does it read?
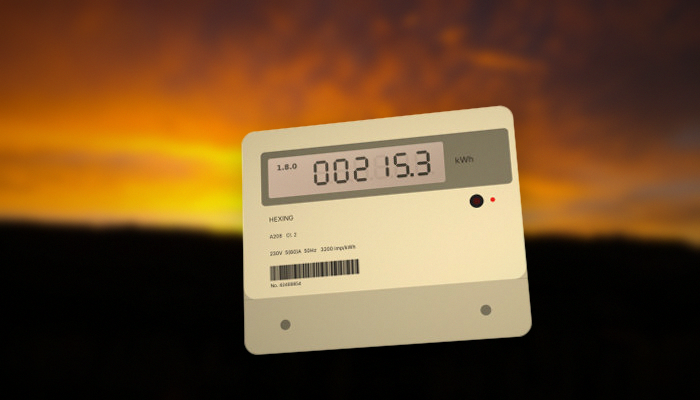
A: 215.3 kWh
